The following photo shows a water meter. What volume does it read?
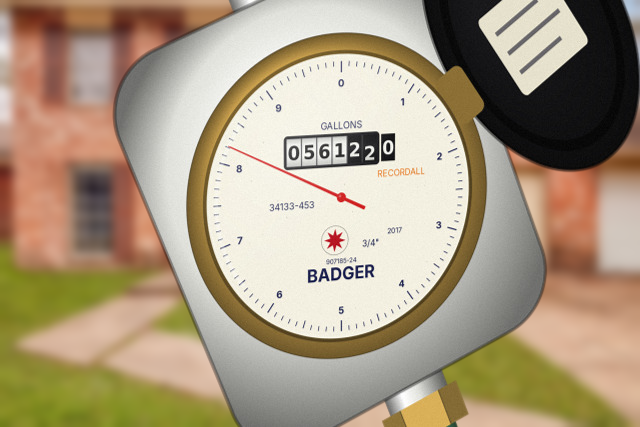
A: 561218.2 gal
